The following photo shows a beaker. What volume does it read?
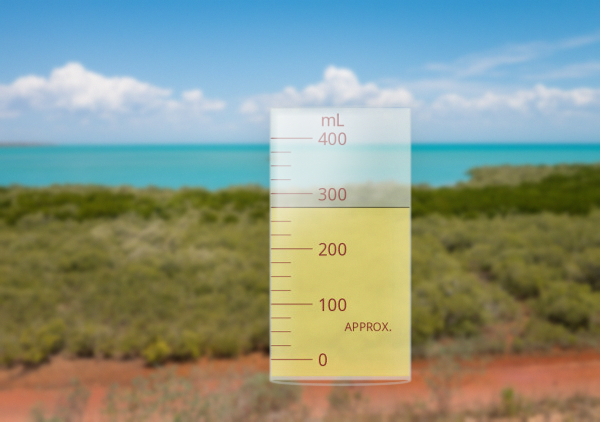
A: 275 mL
